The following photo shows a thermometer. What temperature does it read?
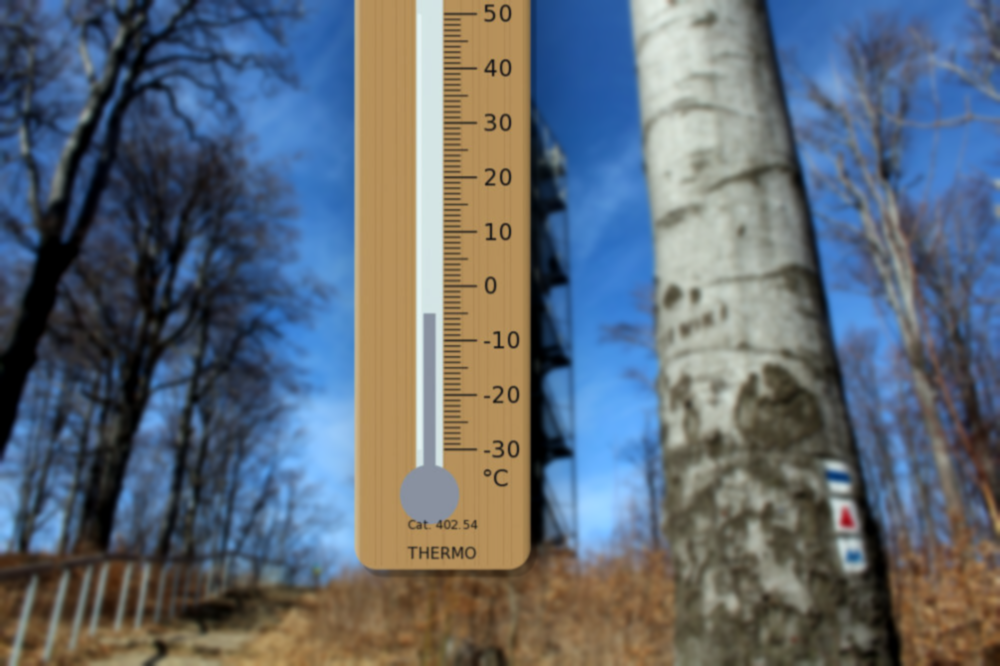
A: -5 °C
